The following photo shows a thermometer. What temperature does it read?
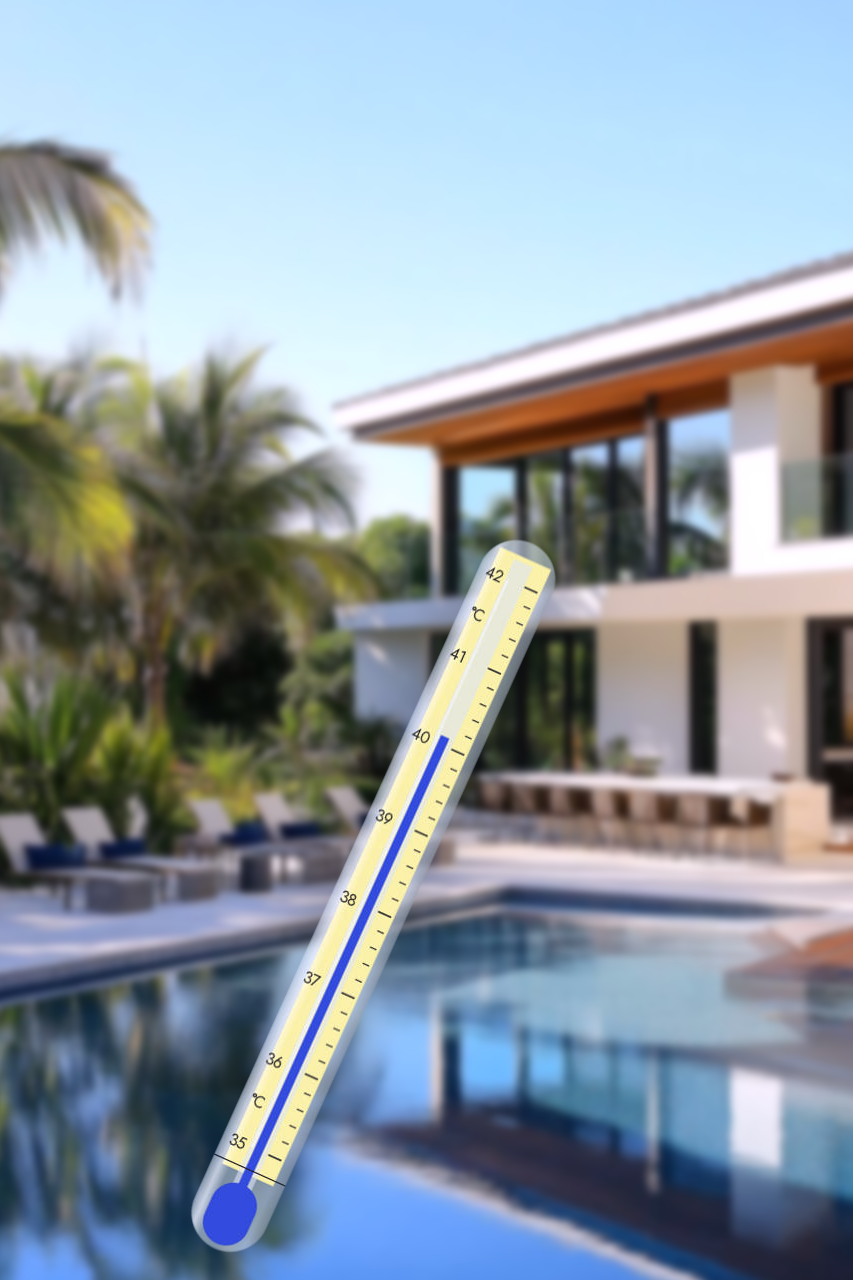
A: 40.1 °C
